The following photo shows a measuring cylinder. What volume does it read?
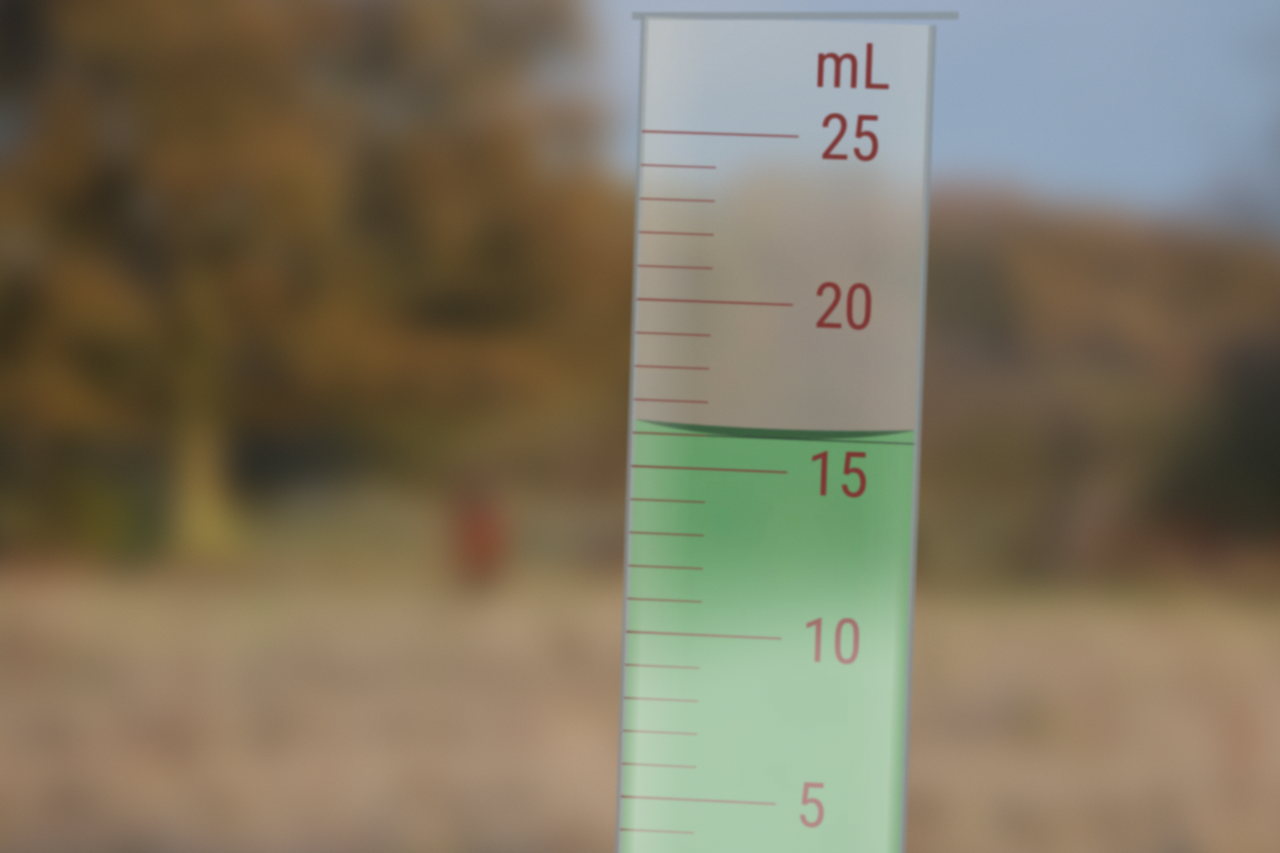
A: 16 mL
